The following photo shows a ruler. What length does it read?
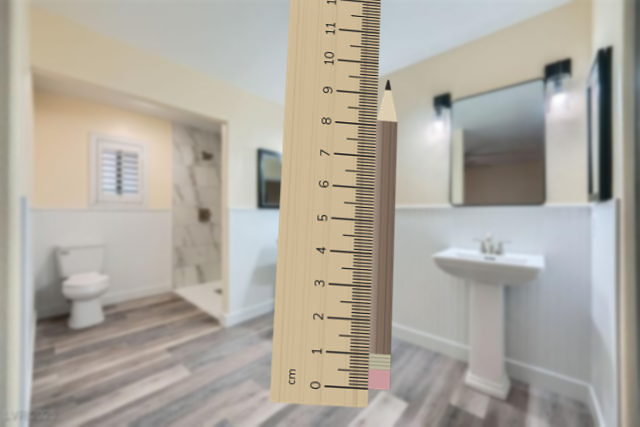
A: 9.5 cm
